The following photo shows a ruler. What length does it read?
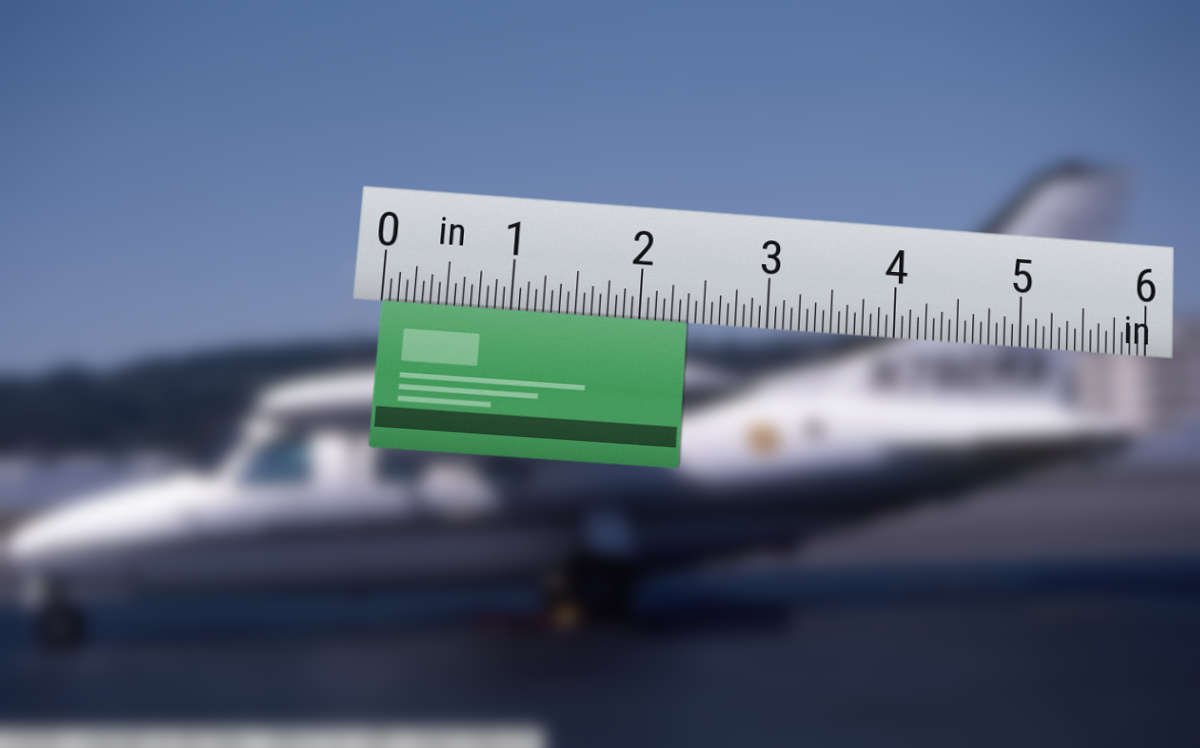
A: 2.375 in
